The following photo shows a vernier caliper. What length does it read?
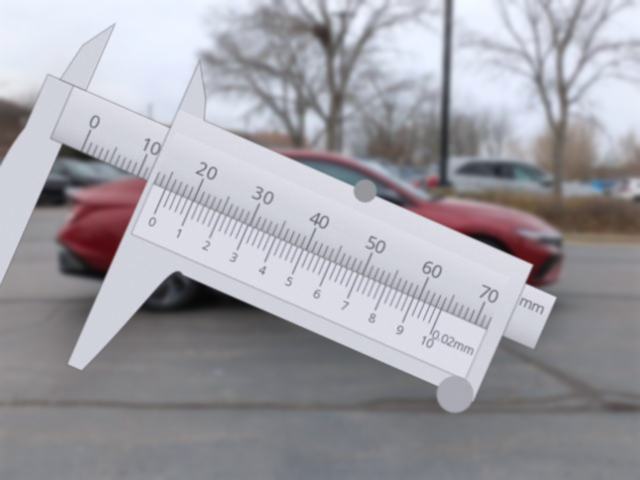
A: 15.0 mm
